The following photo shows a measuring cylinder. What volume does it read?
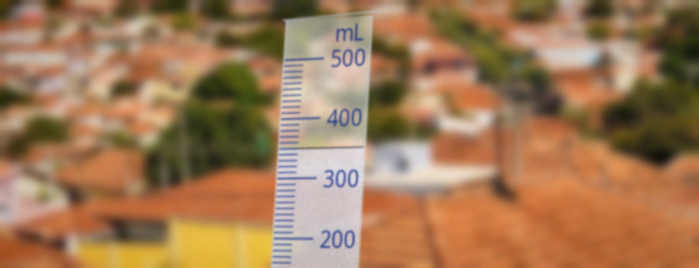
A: 350 mL
